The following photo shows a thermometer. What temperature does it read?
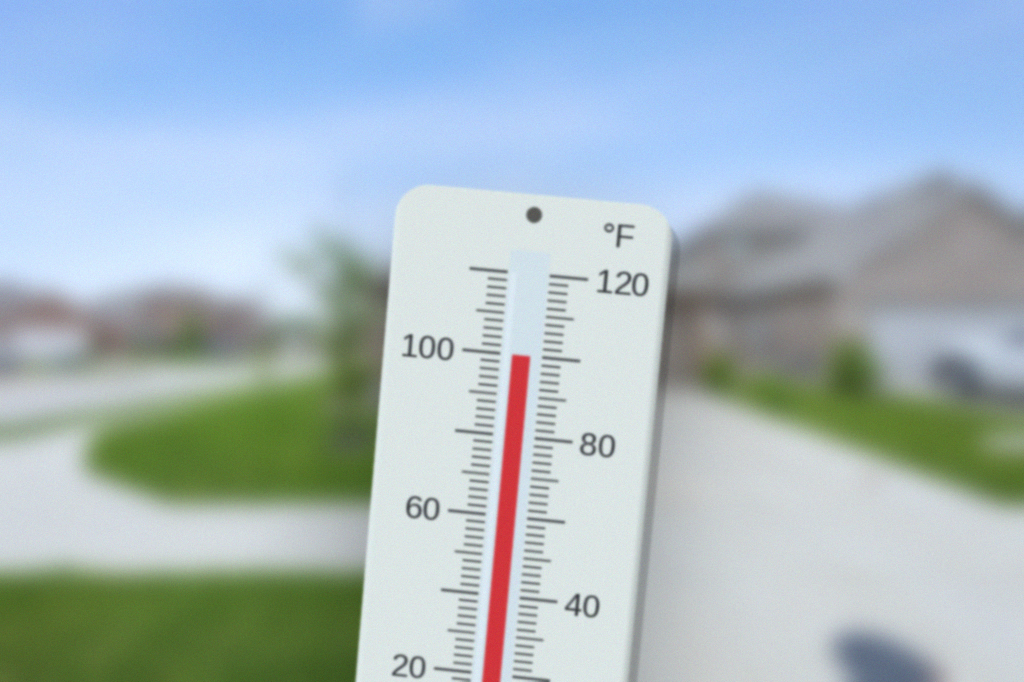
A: 100 °F
